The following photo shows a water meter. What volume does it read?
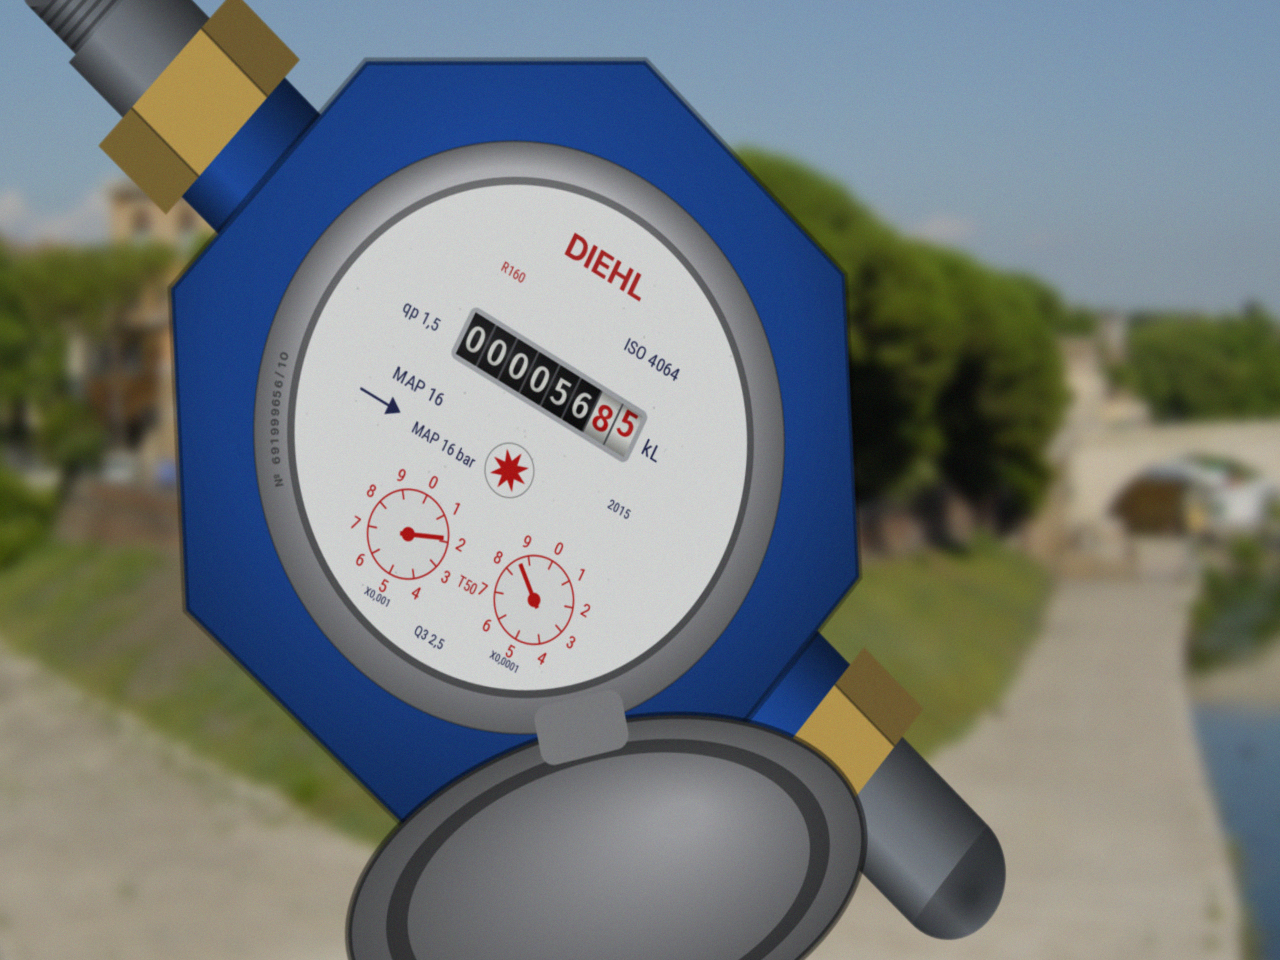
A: 56.8518 kL
